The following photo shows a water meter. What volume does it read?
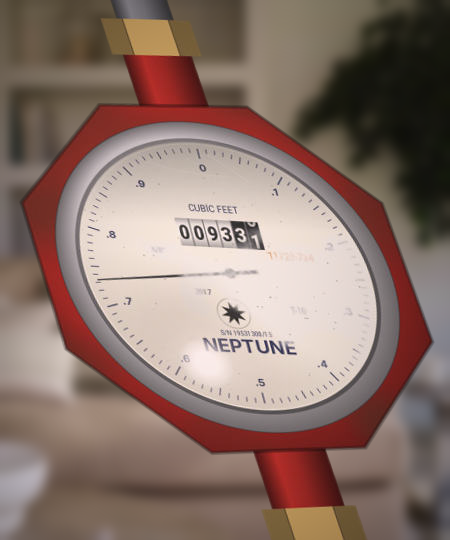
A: 9330.73 ft³
